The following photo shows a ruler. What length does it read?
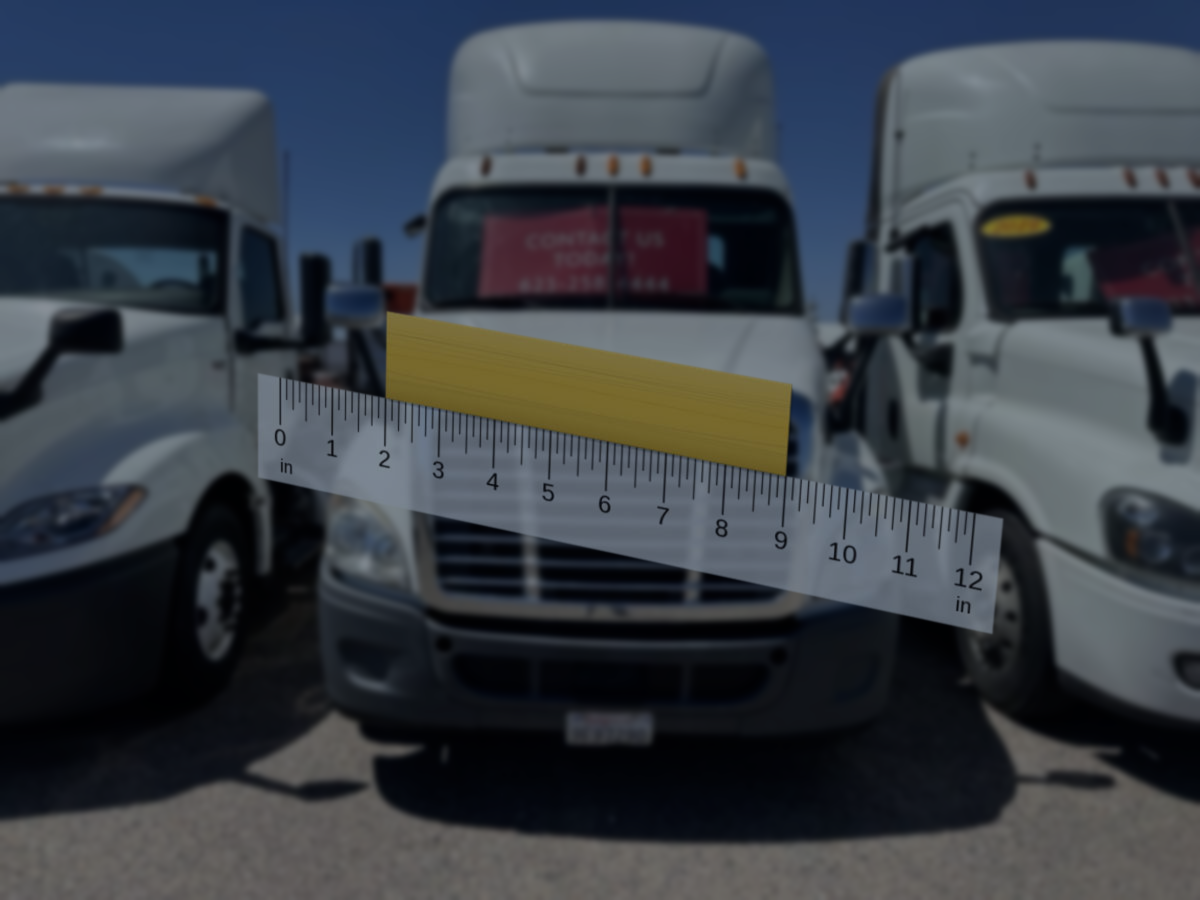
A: 7 in
